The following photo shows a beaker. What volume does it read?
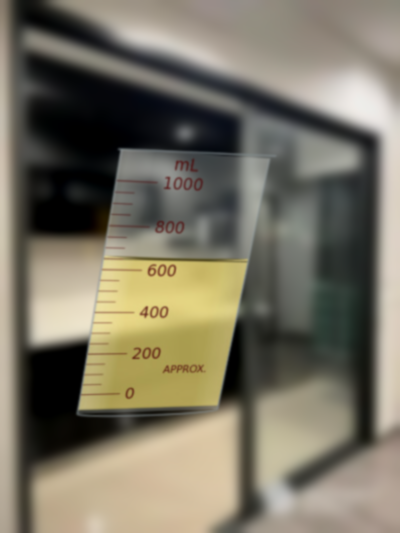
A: 650 mL
